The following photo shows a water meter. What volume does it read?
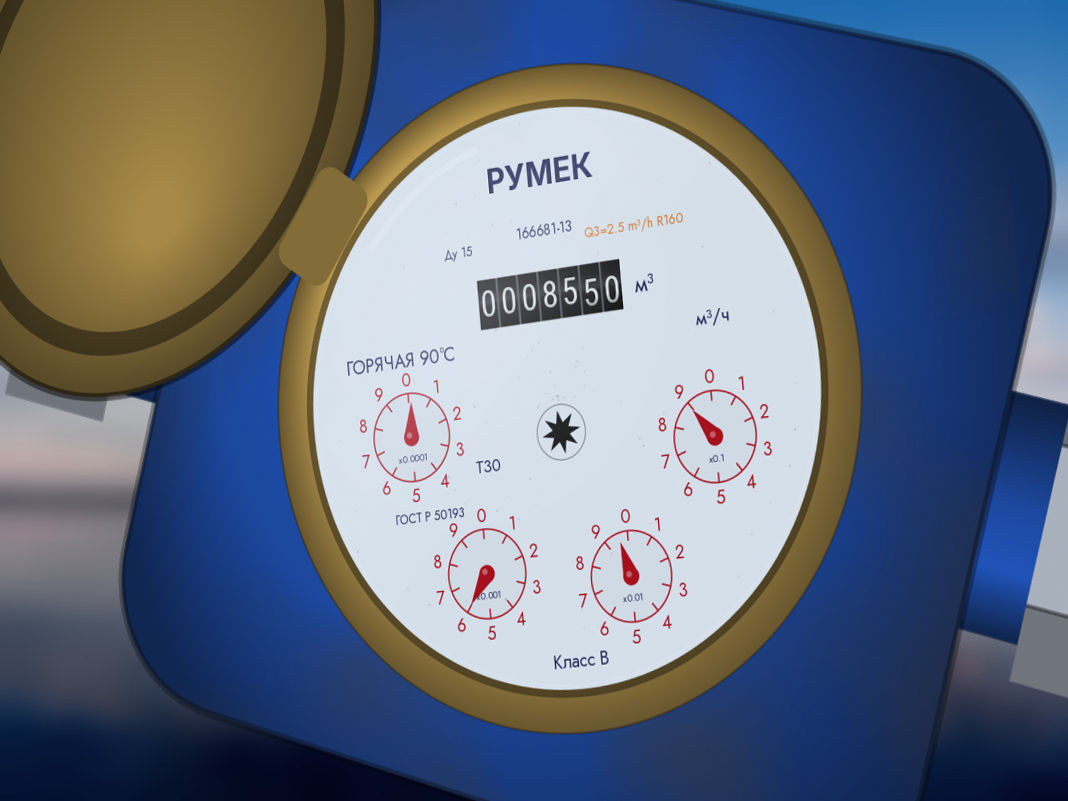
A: 8549.8960 m³
